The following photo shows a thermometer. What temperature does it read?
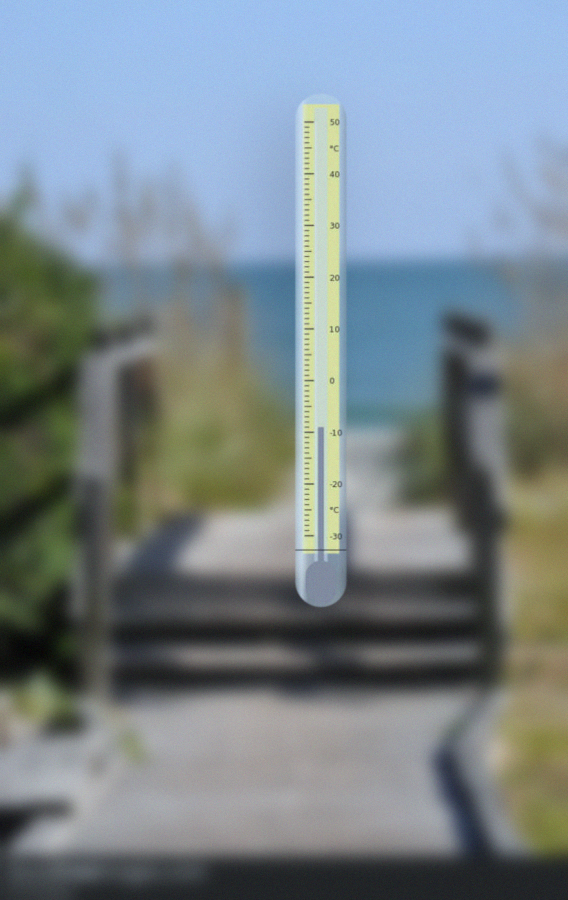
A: -9 °C
